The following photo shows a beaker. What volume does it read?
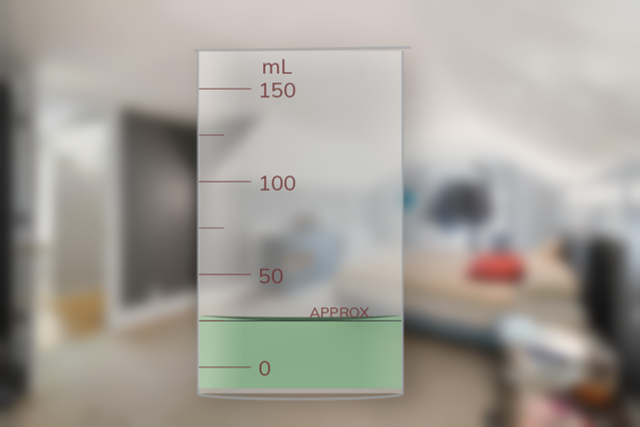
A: 25 mL
